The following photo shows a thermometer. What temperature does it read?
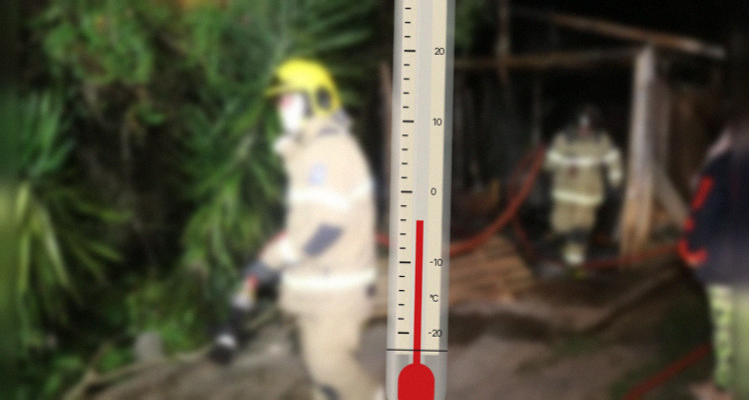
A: -4 °C
